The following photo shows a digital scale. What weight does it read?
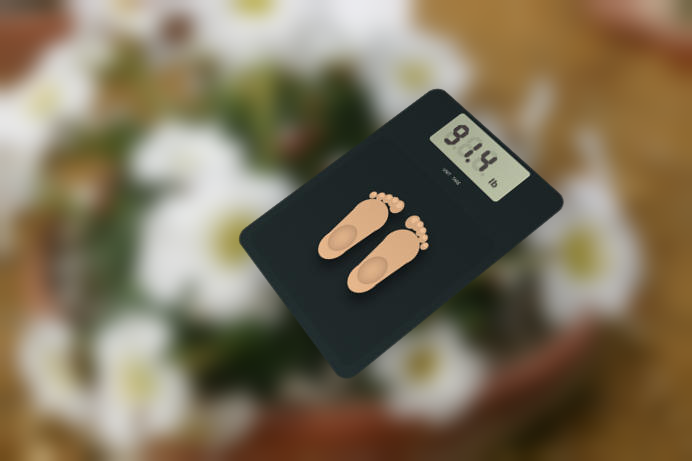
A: 91.4 lb
